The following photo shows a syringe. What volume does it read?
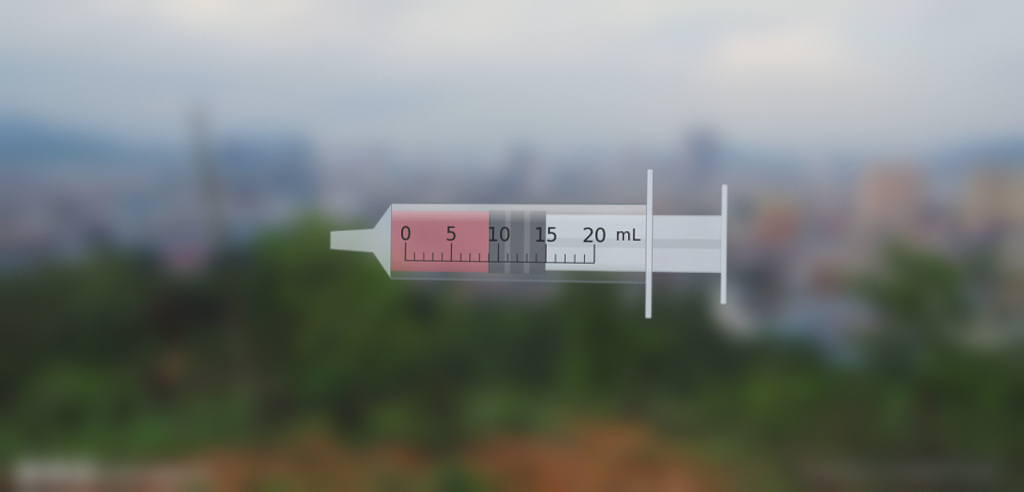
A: 9 mL
